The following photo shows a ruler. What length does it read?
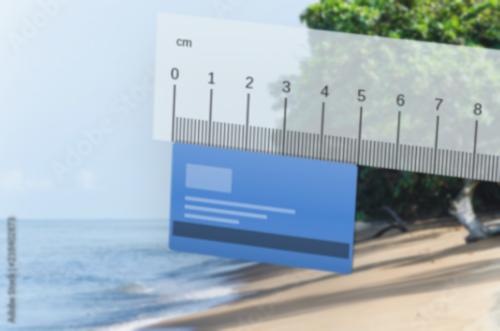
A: 5 cm
